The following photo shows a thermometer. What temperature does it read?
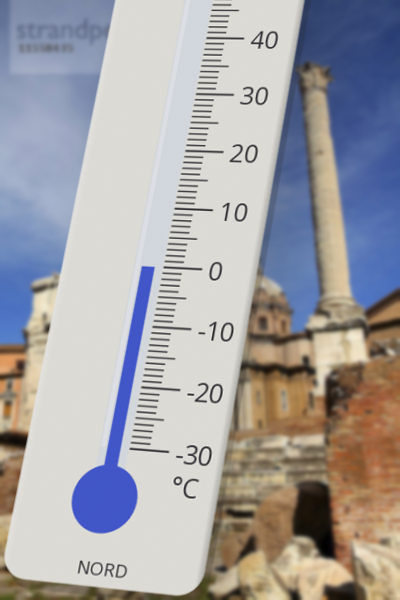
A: 0 °C
